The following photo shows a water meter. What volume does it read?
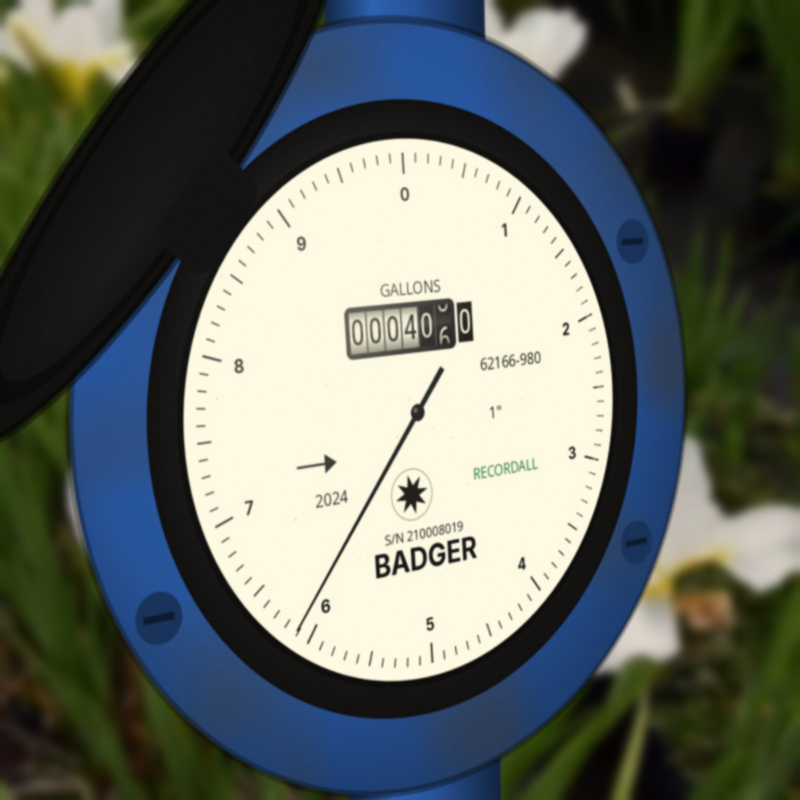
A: 4056.1 gal
